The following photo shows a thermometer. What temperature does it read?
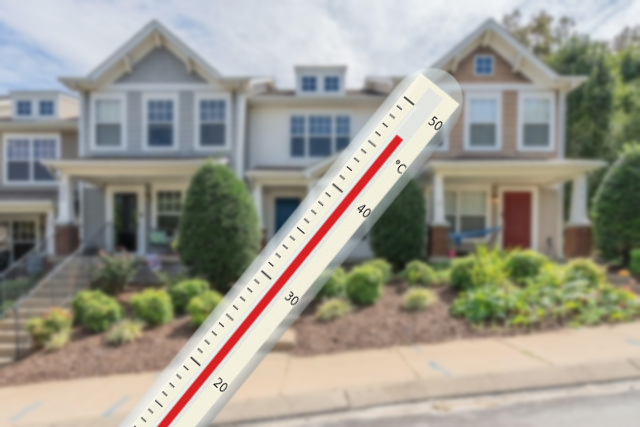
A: 47 °C
